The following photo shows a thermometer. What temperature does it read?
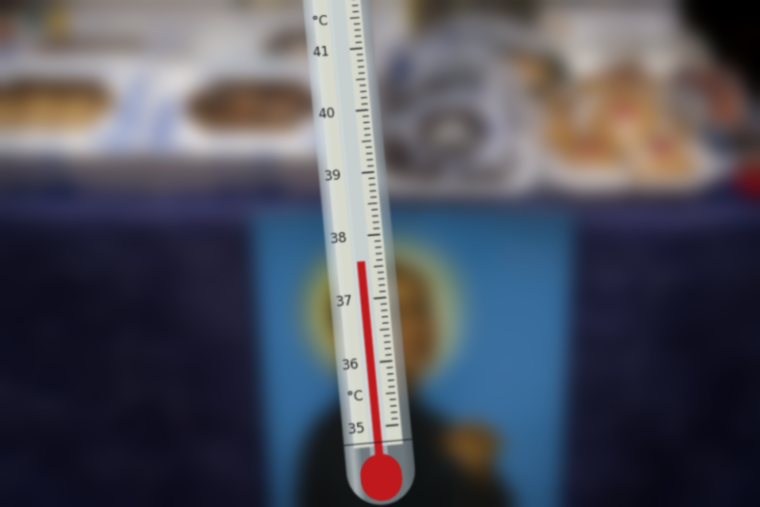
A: 37.6 °C
